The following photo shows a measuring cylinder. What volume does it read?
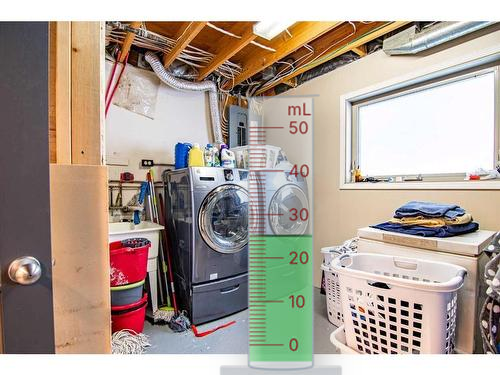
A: 25 mL
